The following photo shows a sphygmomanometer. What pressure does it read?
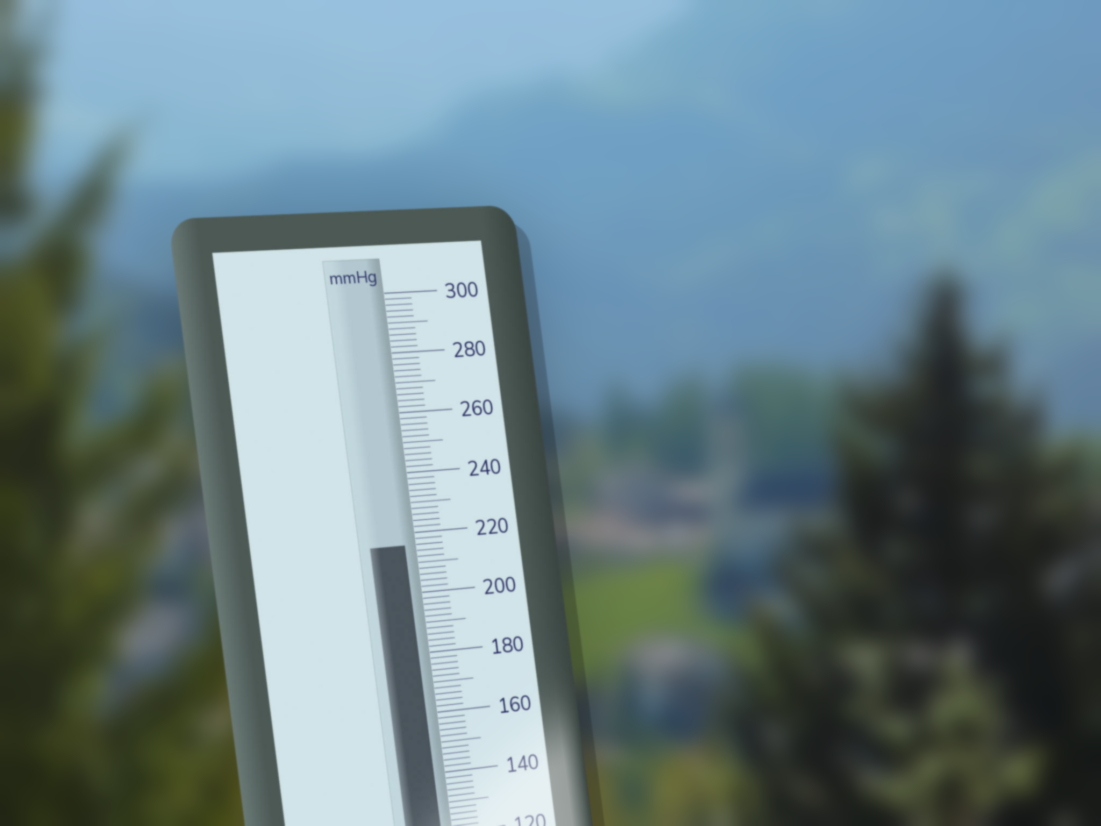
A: 216 mmHg
